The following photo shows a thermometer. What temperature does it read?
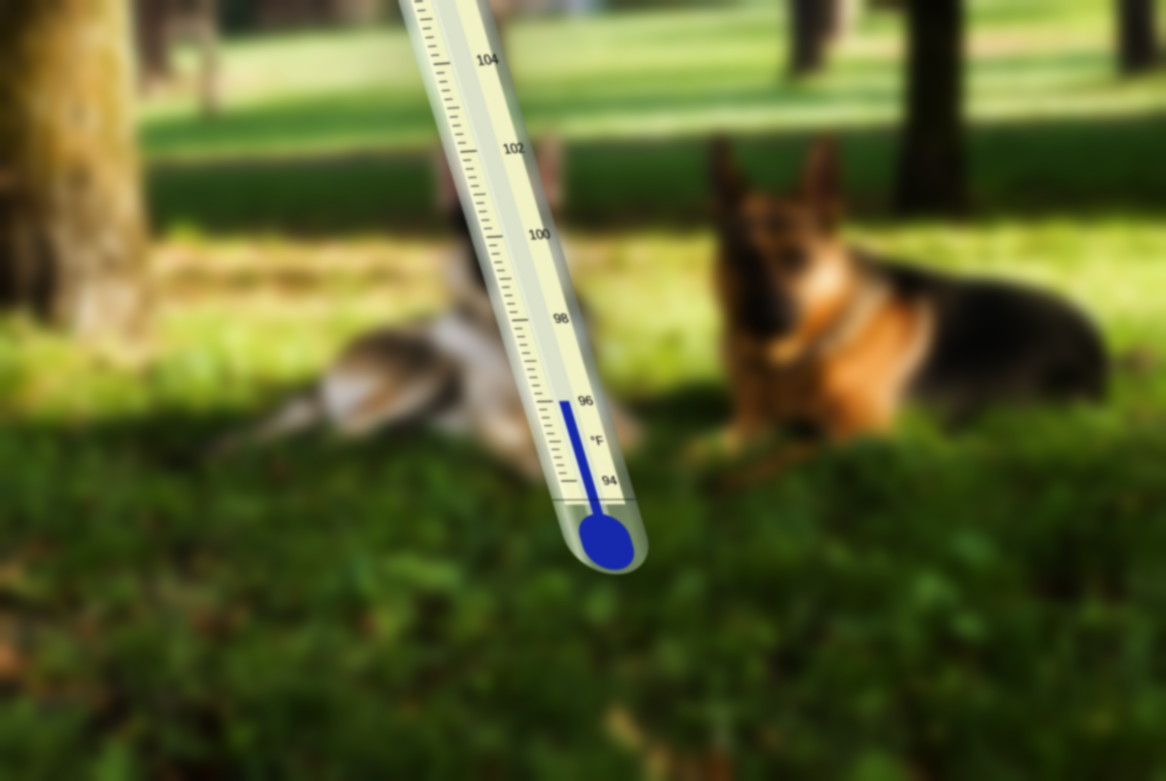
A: 96 °F
